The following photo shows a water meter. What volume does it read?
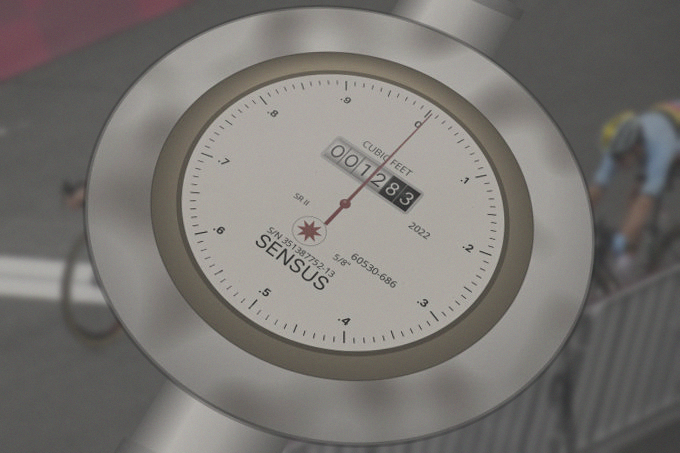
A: 1283.00 ft³
